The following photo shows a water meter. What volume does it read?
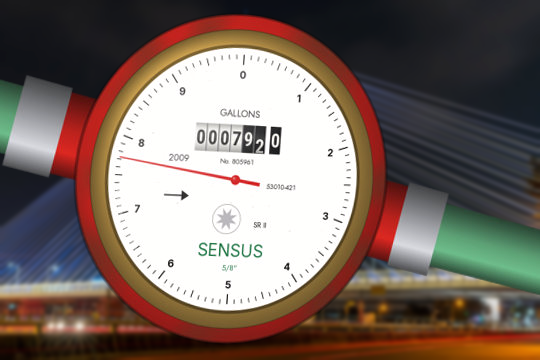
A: 7917.7 gal
